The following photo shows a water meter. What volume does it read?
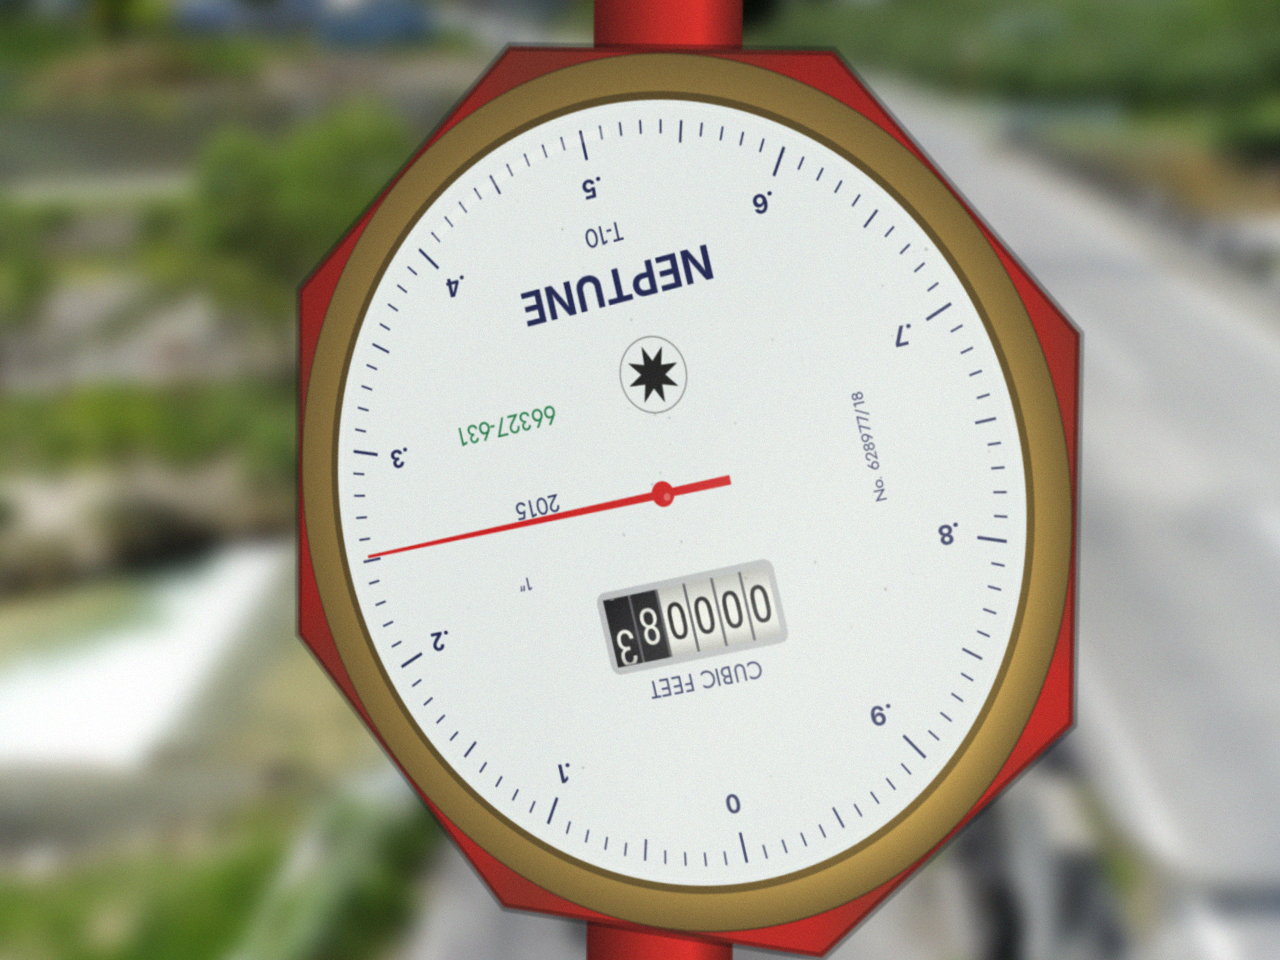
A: 83.25 ft³
